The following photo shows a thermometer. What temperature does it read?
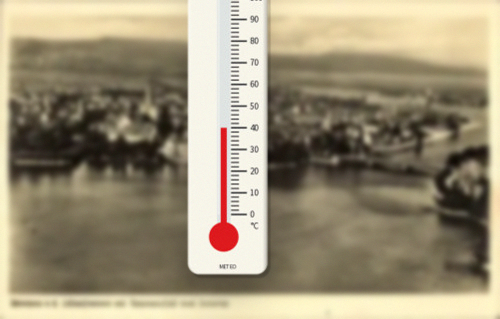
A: 40 °C
